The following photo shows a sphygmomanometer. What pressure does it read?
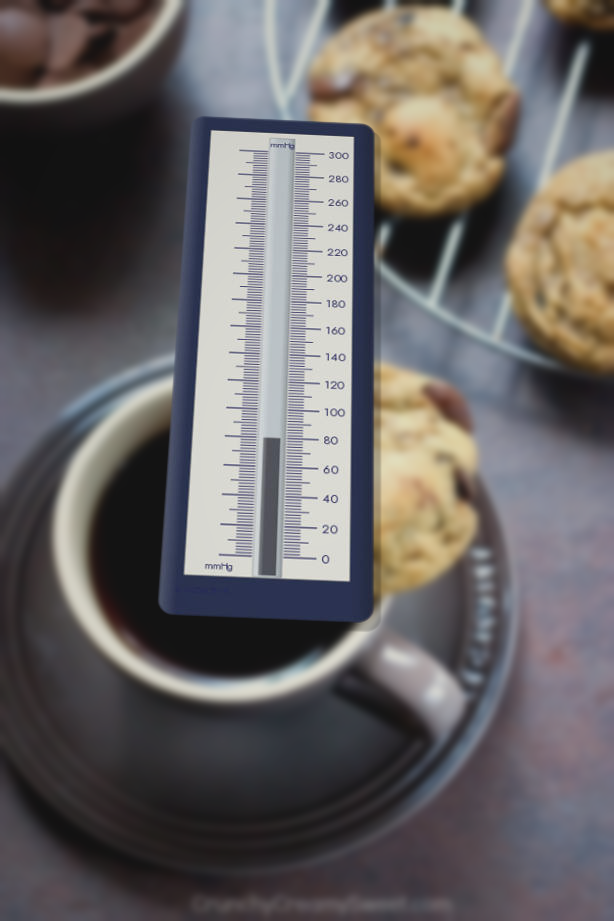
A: 80 mmHg
